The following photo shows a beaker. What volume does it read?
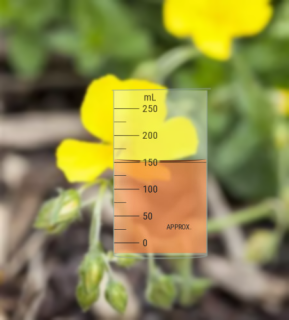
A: 150 mL
